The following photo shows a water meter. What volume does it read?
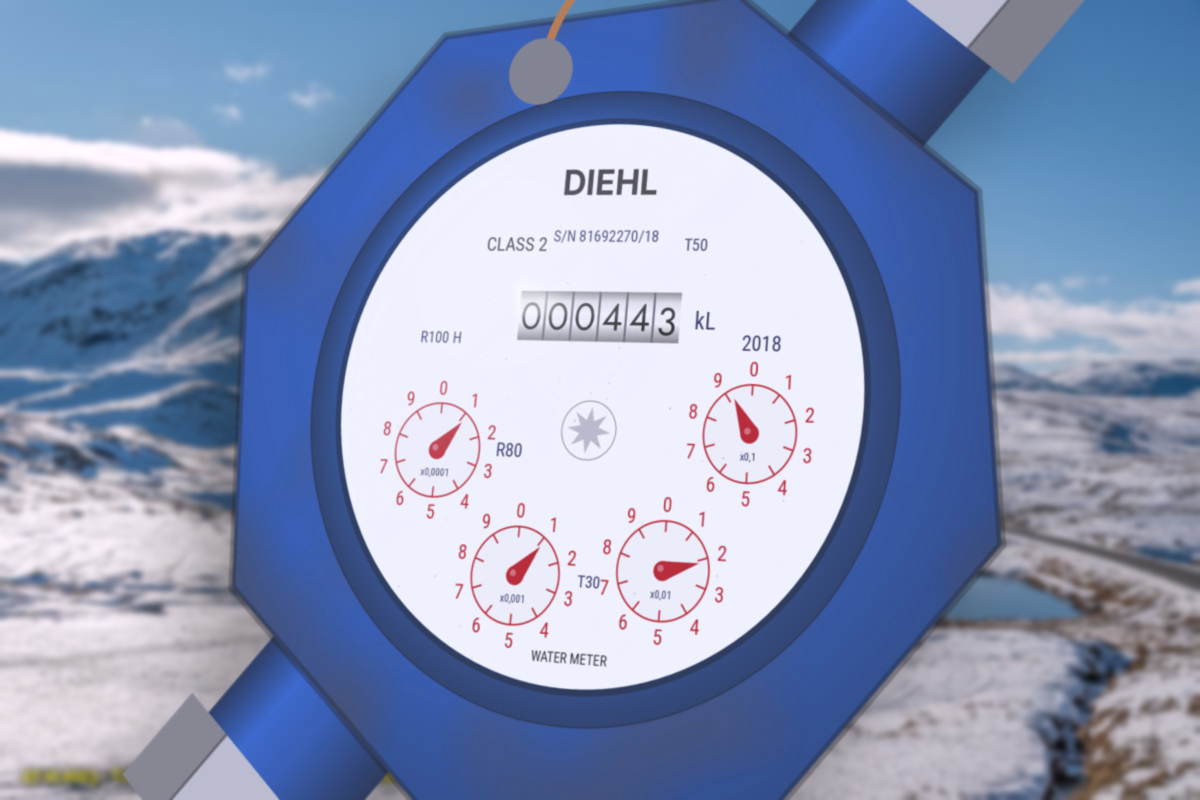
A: 442.9211 kL
